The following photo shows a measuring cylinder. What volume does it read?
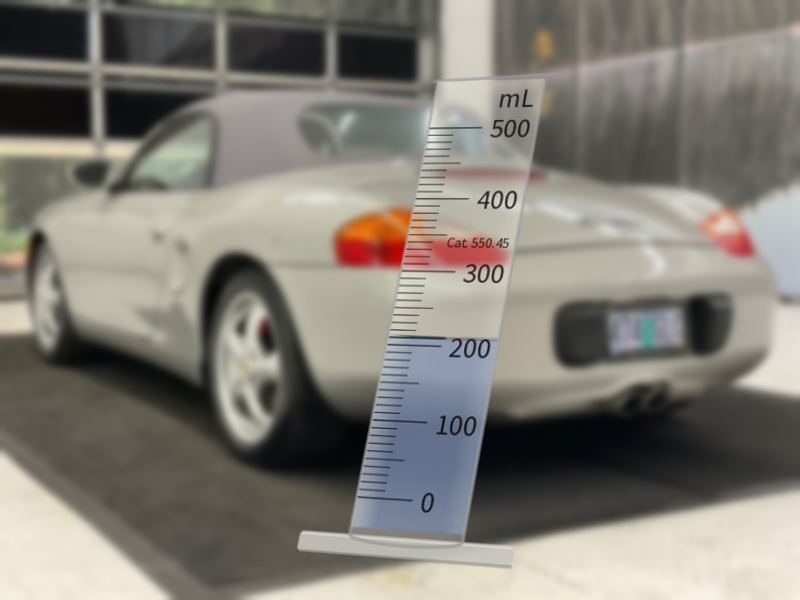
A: 210 mL
